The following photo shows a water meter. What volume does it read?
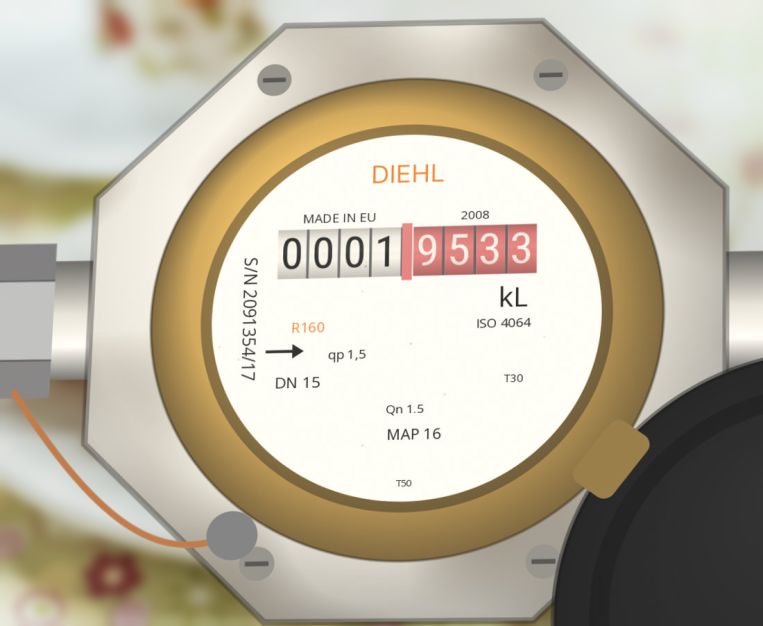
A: 1.9533 kL
